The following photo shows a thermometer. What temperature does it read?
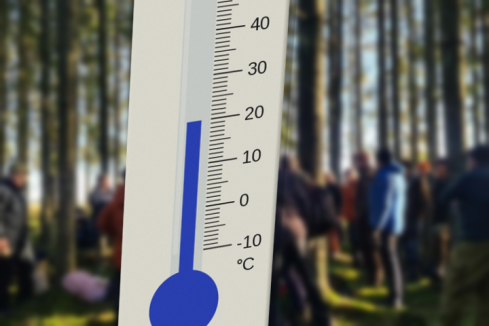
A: 20 °C
